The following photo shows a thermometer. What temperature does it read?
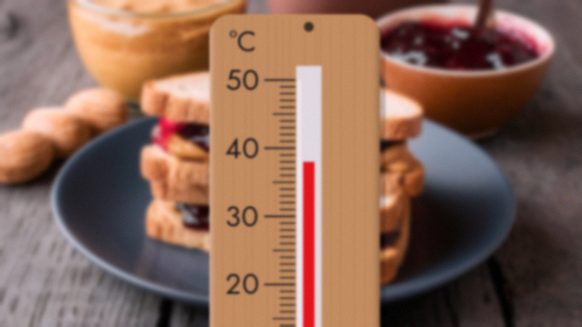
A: 38 °C
